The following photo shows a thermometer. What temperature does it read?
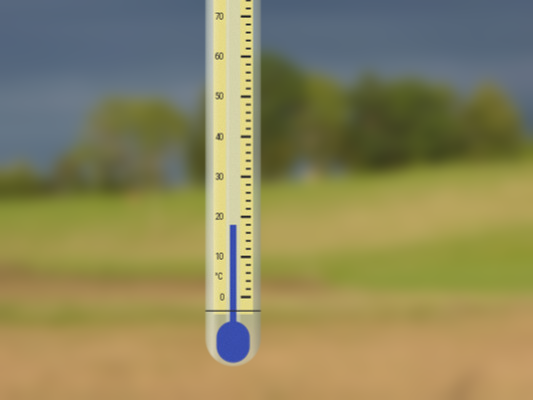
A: 18 °C
